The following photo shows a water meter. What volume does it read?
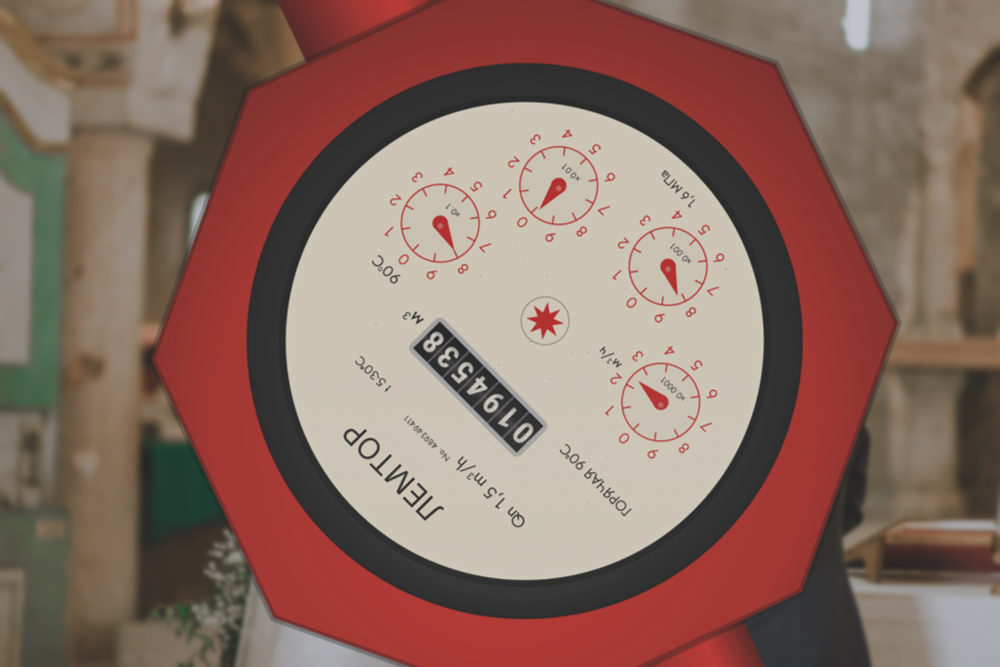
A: 194538.7982 m³
